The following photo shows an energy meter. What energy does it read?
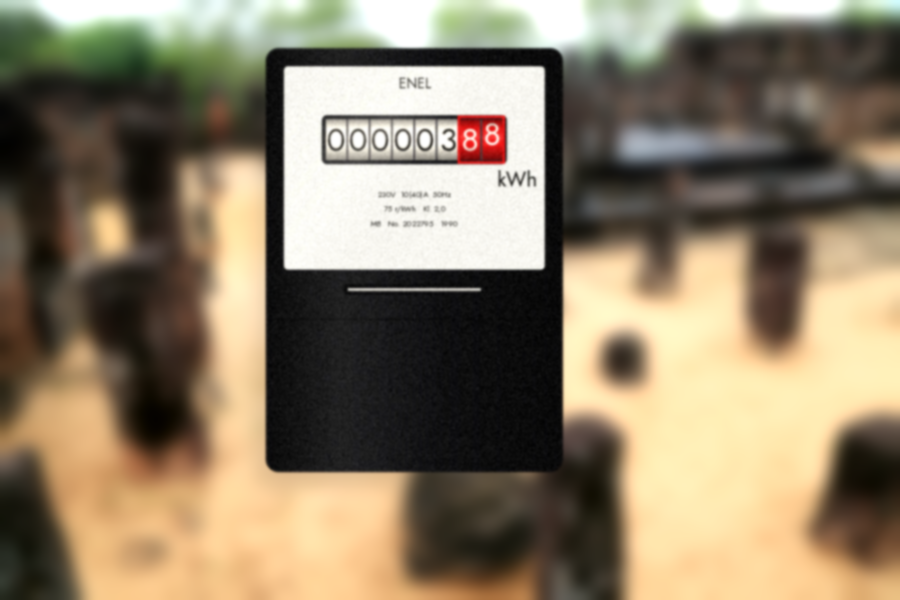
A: 3.88 kWh
